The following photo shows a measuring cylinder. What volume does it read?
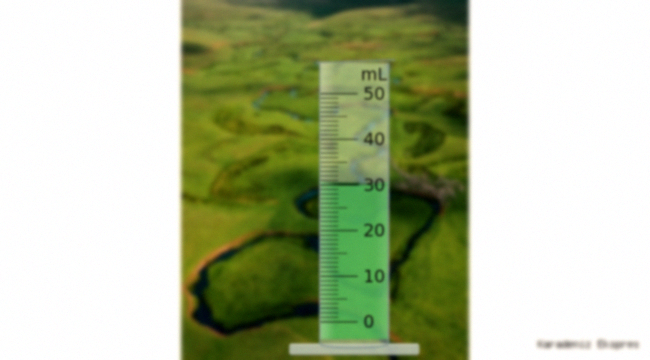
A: 30 mL
